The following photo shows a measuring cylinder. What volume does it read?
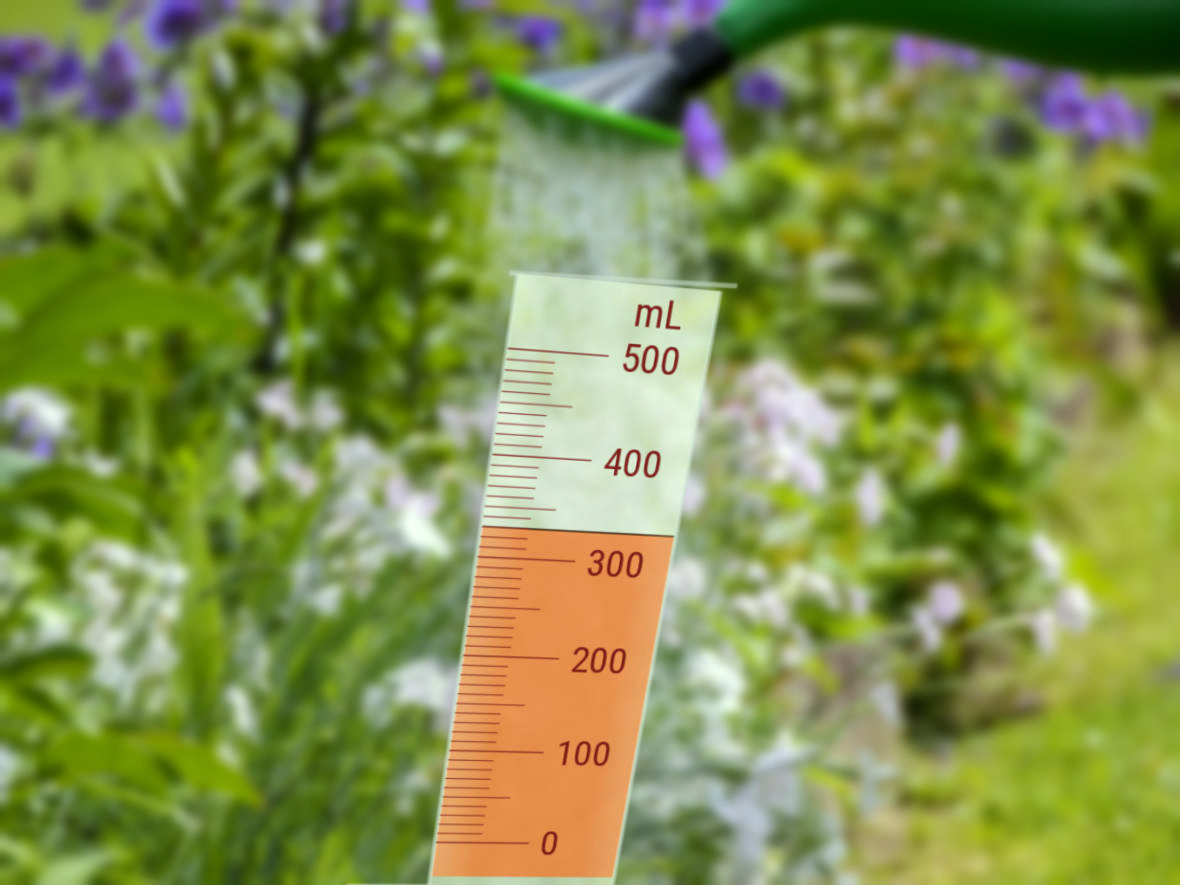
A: 330 mL
